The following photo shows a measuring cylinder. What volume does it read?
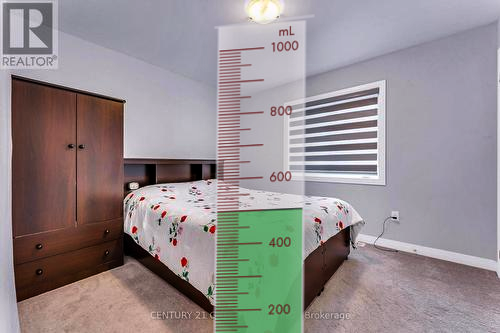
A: 500 mL
